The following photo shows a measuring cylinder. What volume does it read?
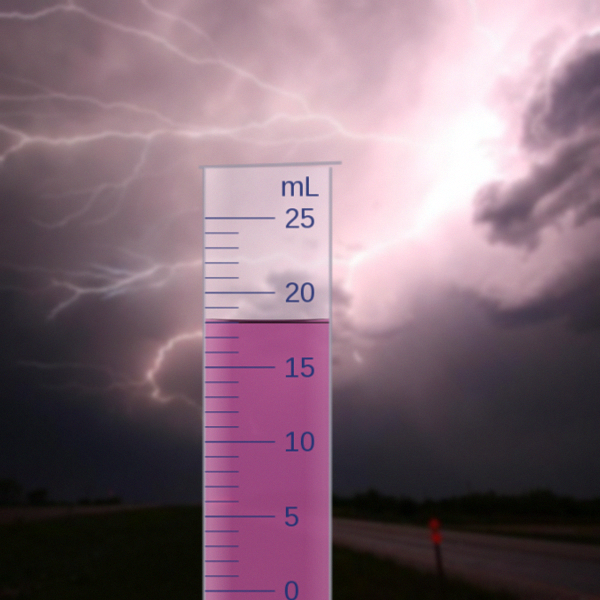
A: 18 mL
